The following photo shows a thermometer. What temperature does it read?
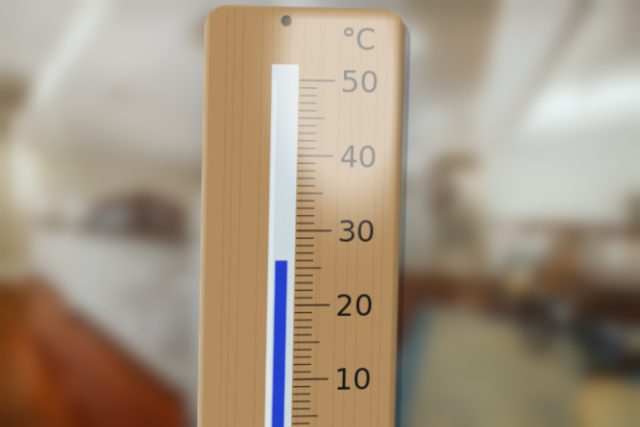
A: 26 °C
